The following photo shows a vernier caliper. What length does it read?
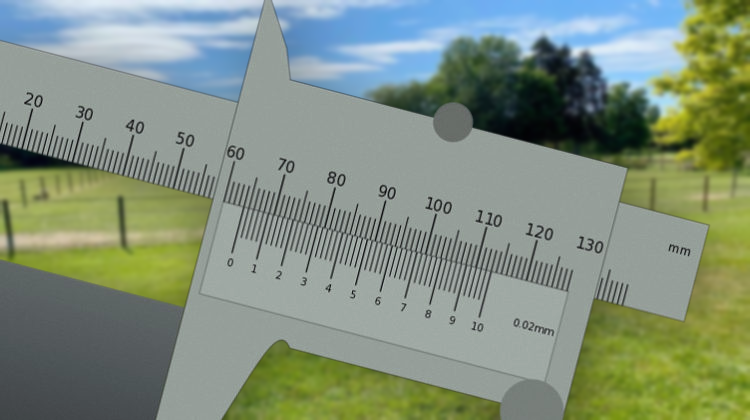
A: 64.0 mm
